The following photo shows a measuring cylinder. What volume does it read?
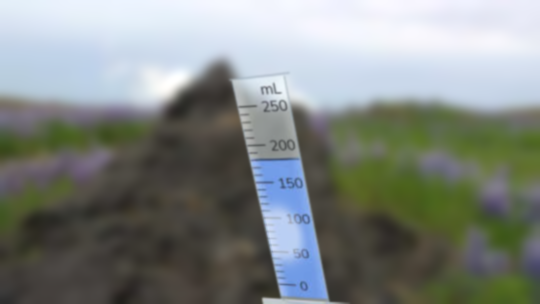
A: 180 mL
